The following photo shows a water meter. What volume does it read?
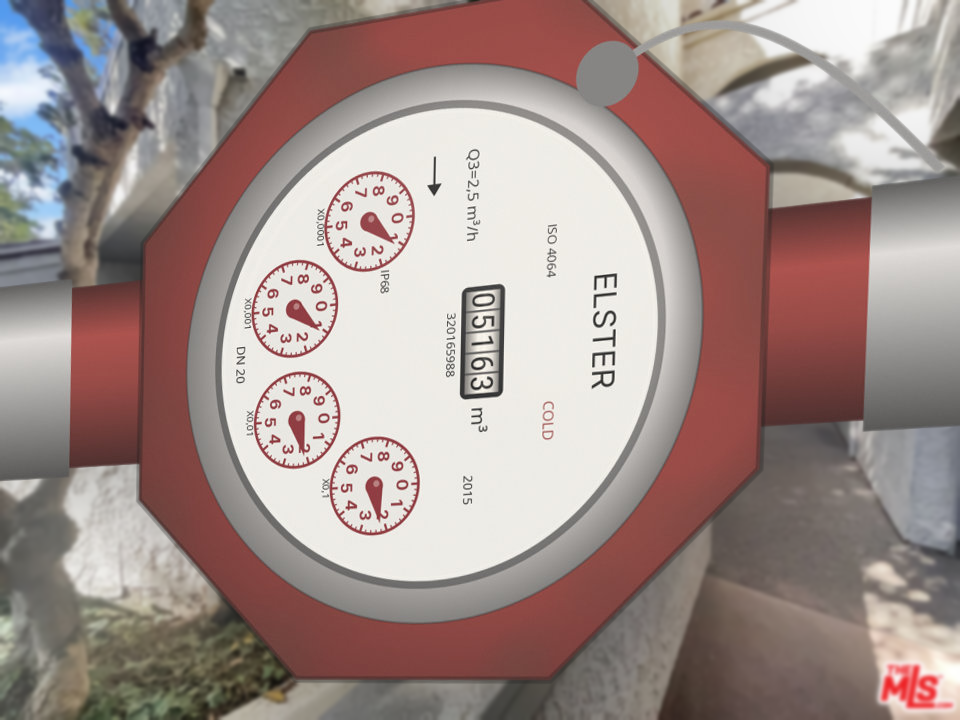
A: 5163.2211 m³
